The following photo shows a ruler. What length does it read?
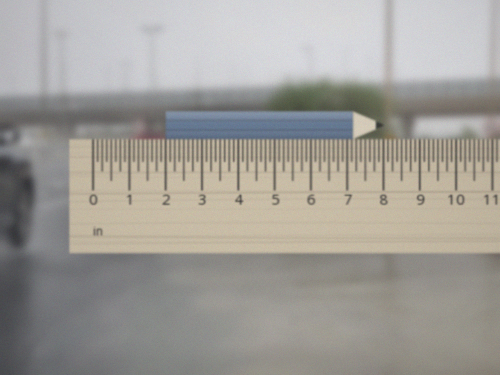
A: 6 in
